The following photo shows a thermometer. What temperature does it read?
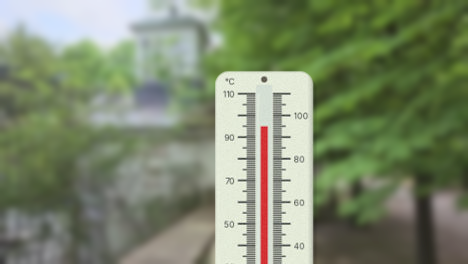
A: 95 °C
